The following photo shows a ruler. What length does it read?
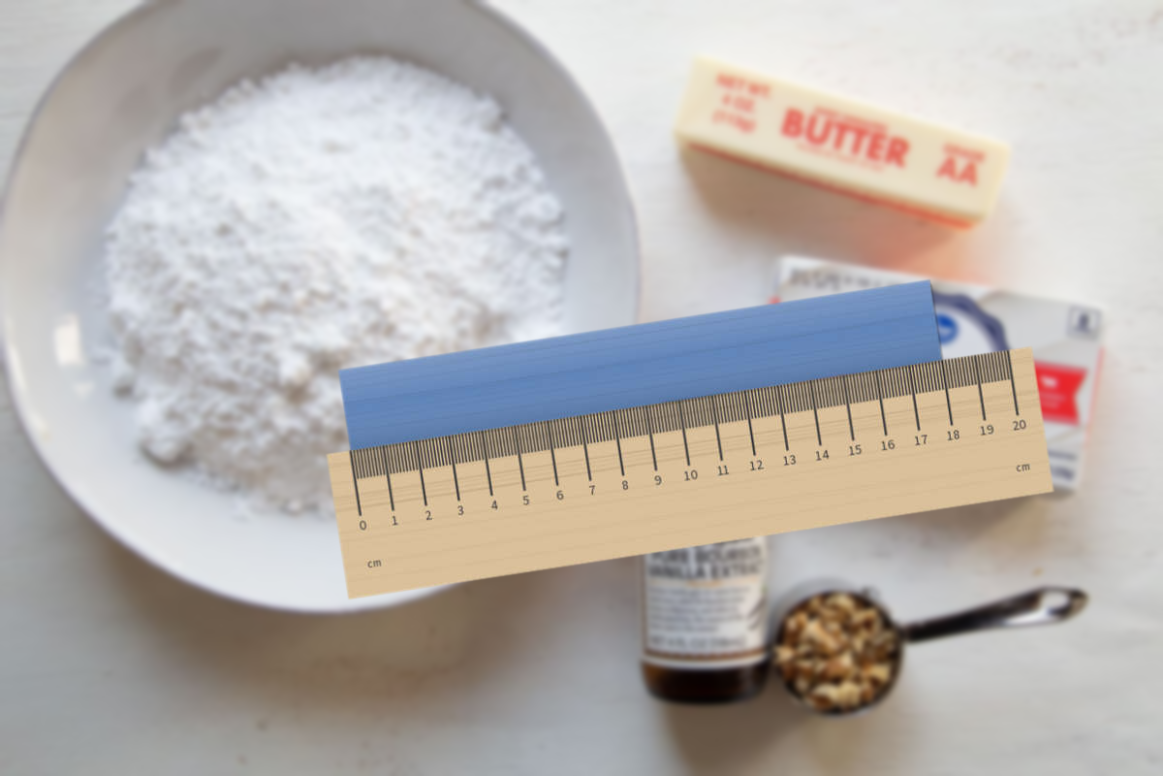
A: 18 cm
